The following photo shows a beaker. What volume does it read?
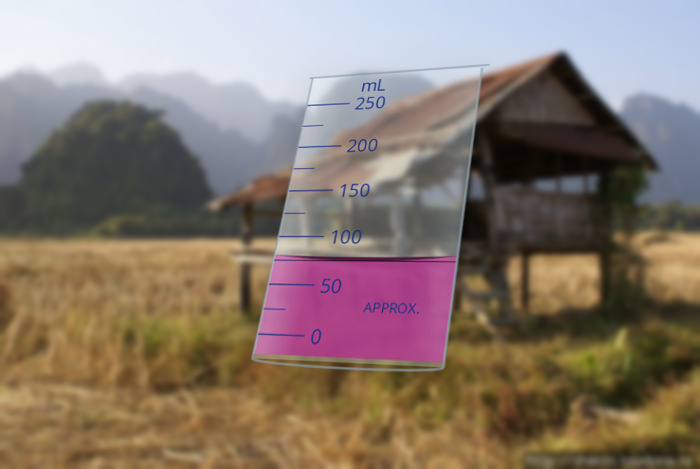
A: 75 mL
